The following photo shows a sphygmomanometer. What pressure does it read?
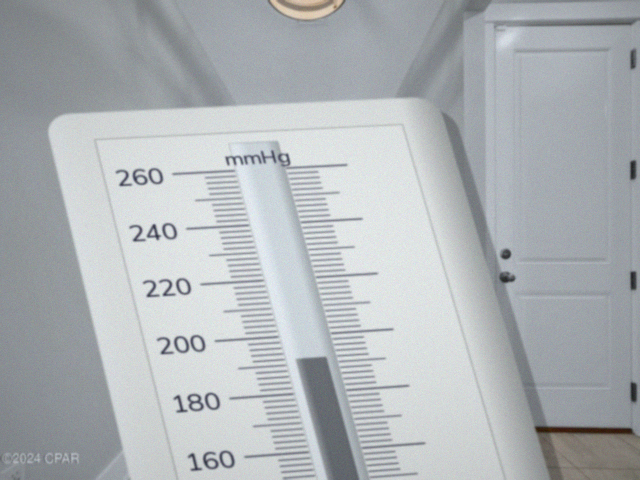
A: 192 mmHg
